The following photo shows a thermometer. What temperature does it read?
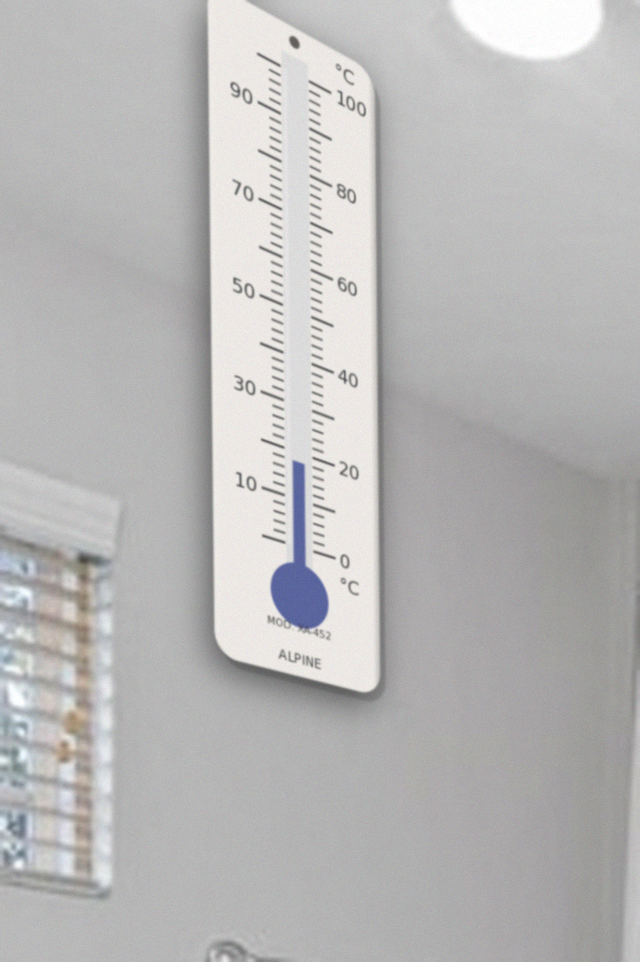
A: 18 °C
